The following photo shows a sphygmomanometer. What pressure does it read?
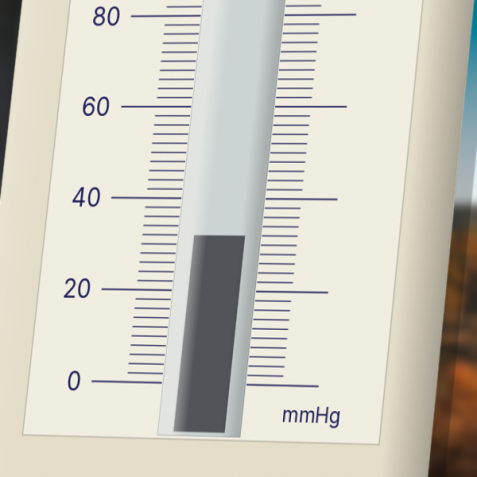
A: 32 mmHg
